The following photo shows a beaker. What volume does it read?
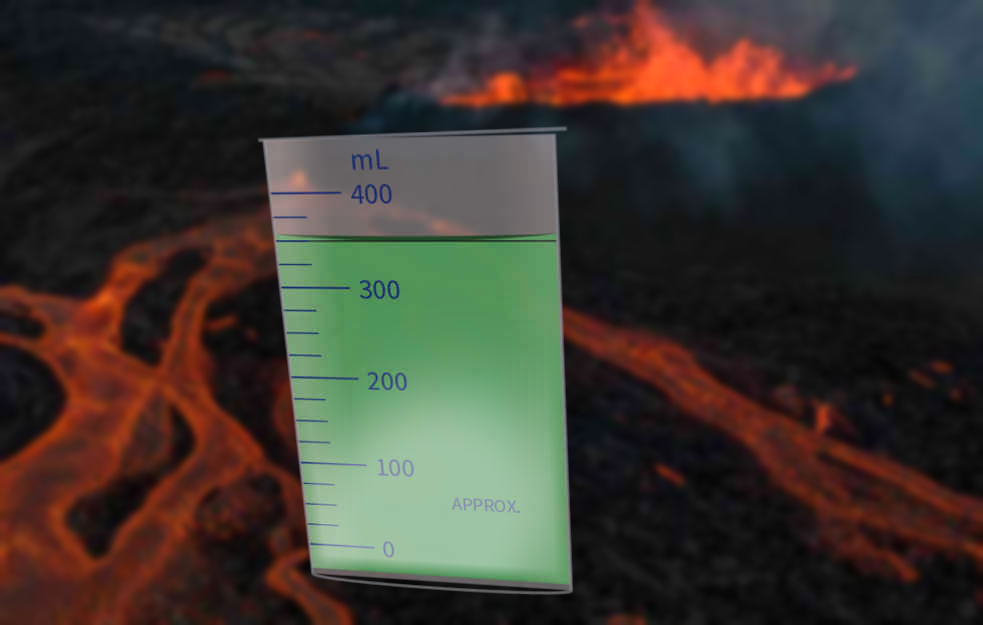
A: 350 mL
